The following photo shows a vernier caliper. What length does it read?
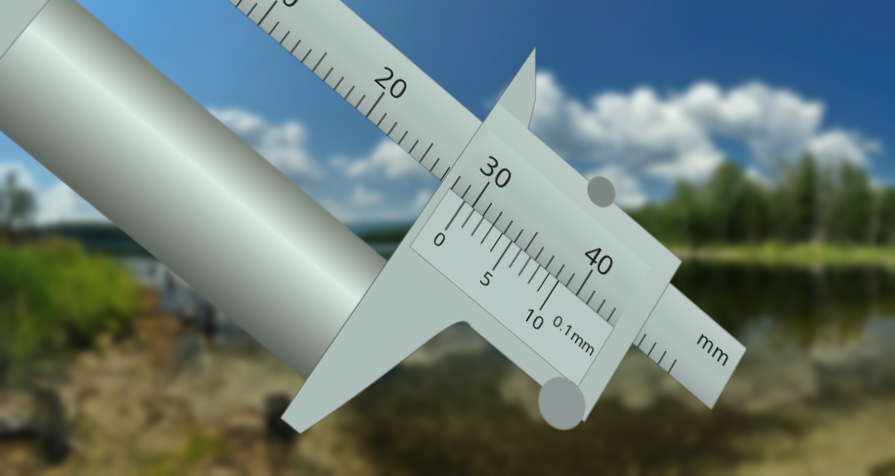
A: 29.3 mm
